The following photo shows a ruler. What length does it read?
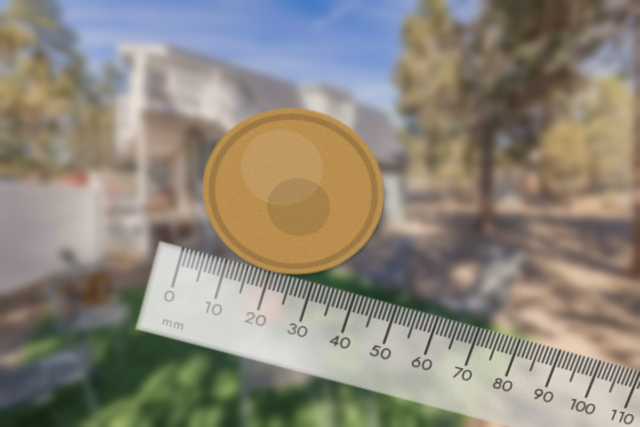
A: 40 mm
